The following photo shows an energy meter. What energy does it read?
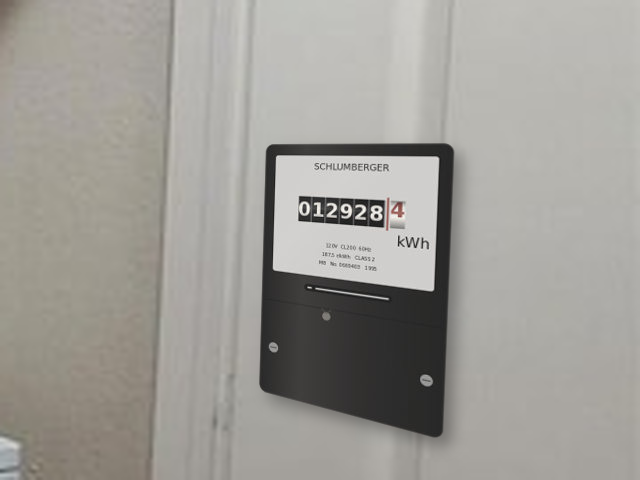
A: 12928.4 kWh
